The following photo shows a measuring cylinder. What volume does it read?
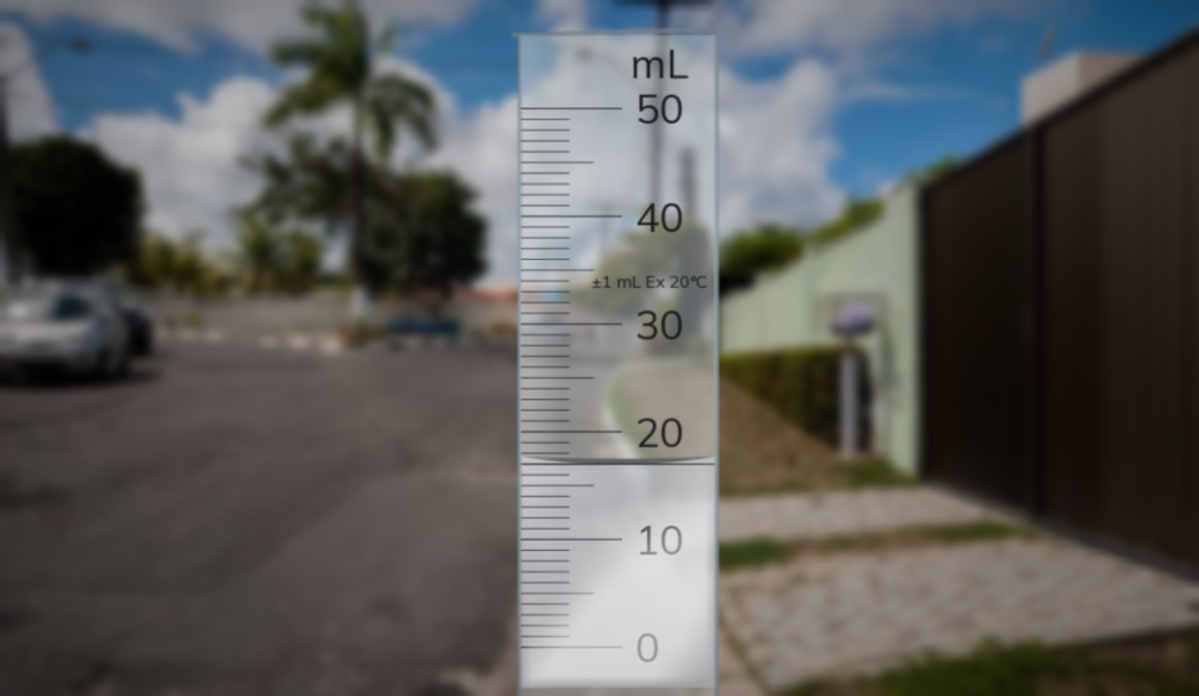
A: 17 mL
